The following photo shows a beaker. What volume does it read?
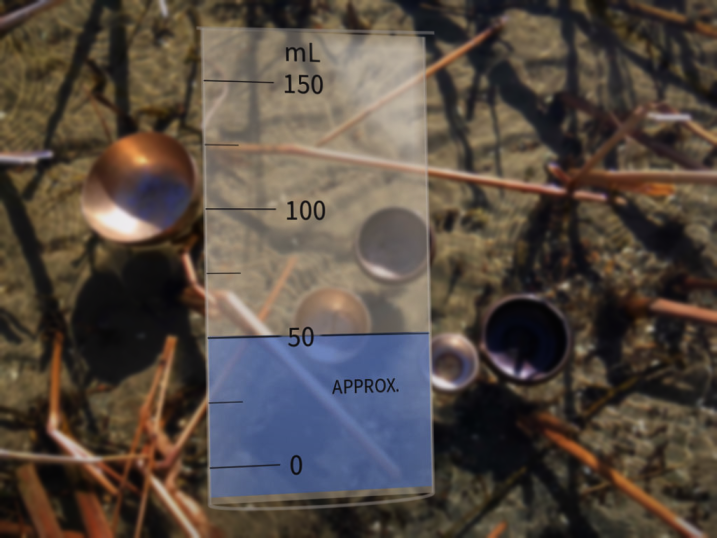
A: 50 mL
